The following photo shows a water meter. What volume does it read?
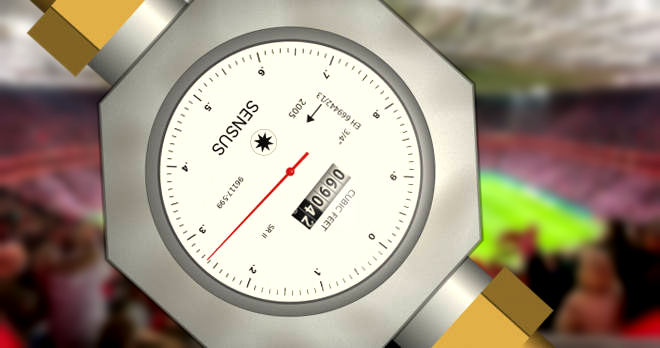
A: 69042.26 ft³
